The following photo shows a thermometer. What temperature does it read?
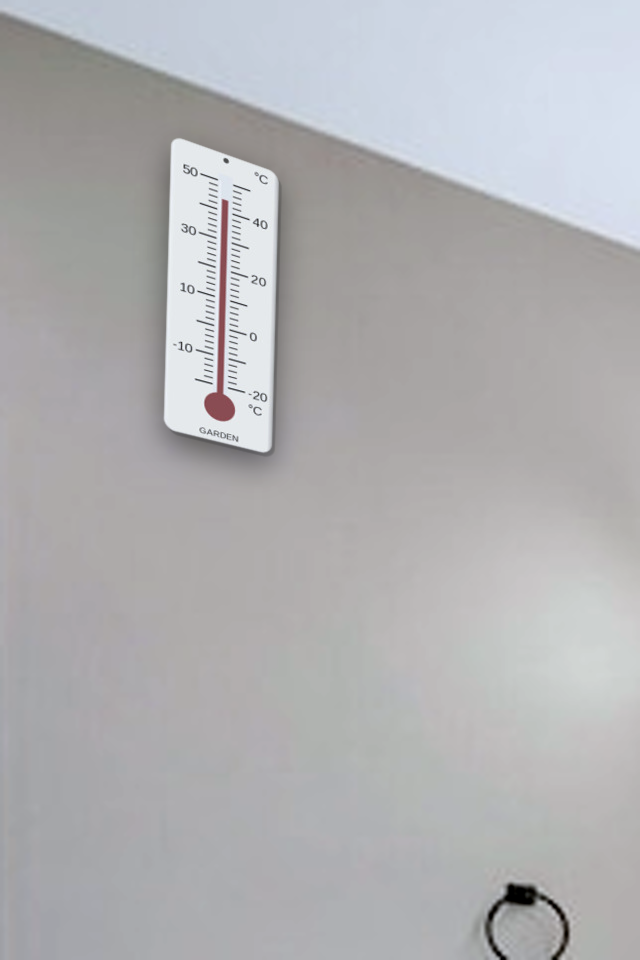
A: 44 °C
